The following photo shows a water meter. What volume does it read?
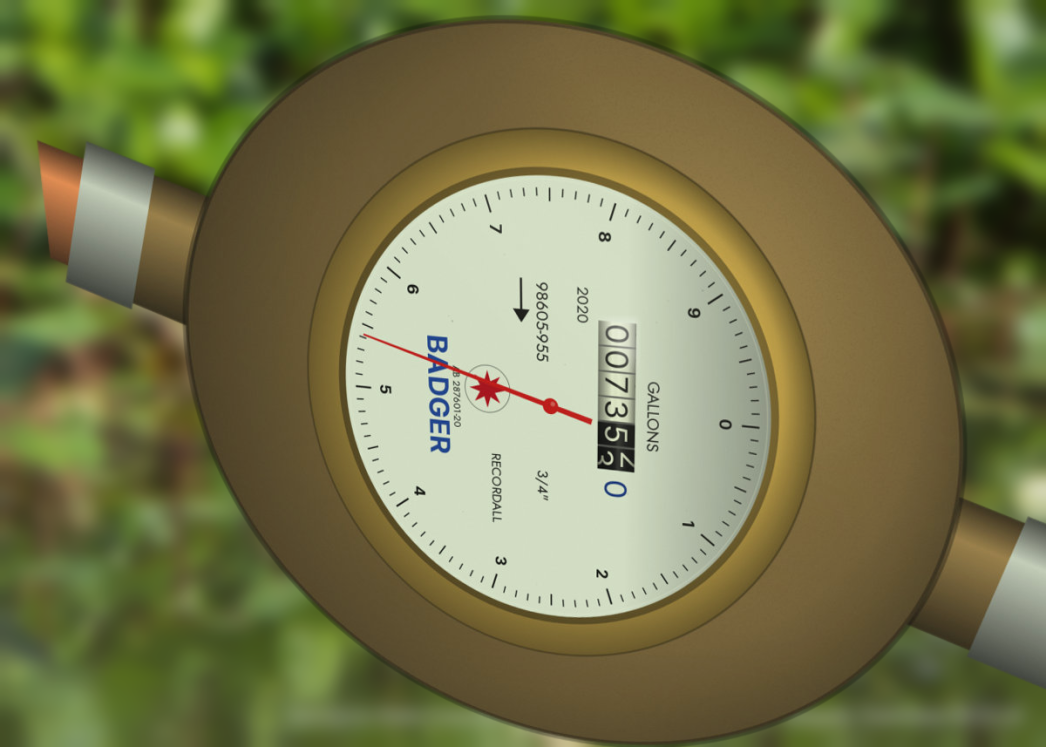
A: 73525.4 gal
